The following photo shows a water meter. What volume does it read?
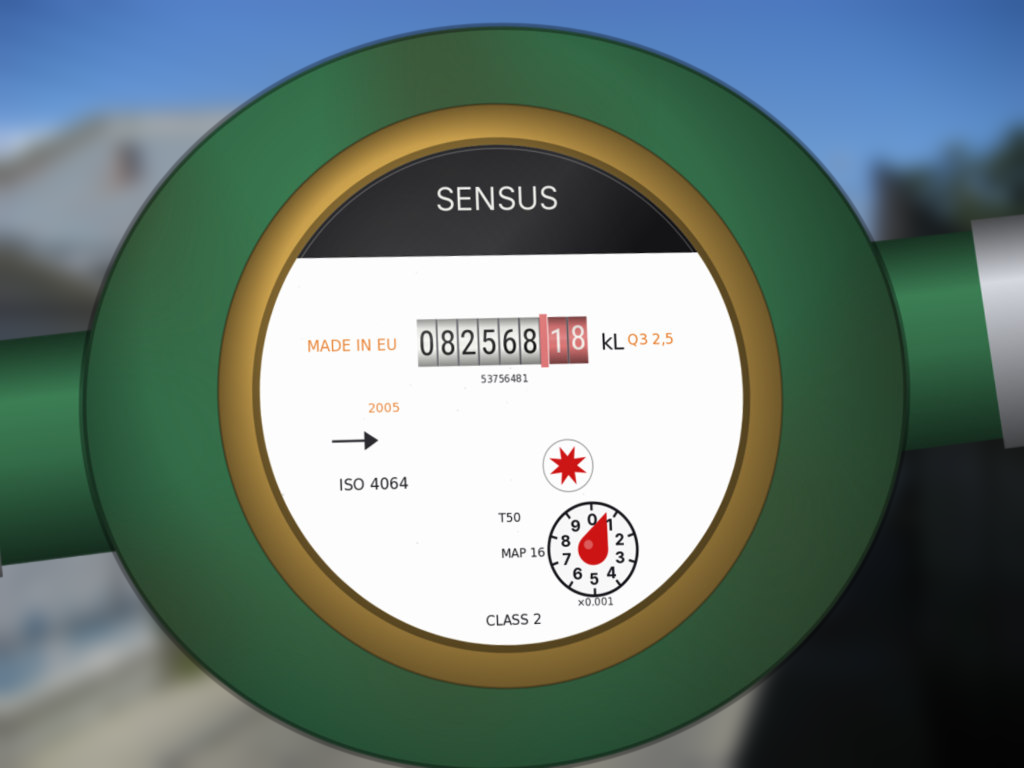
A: 82568.180 kL
